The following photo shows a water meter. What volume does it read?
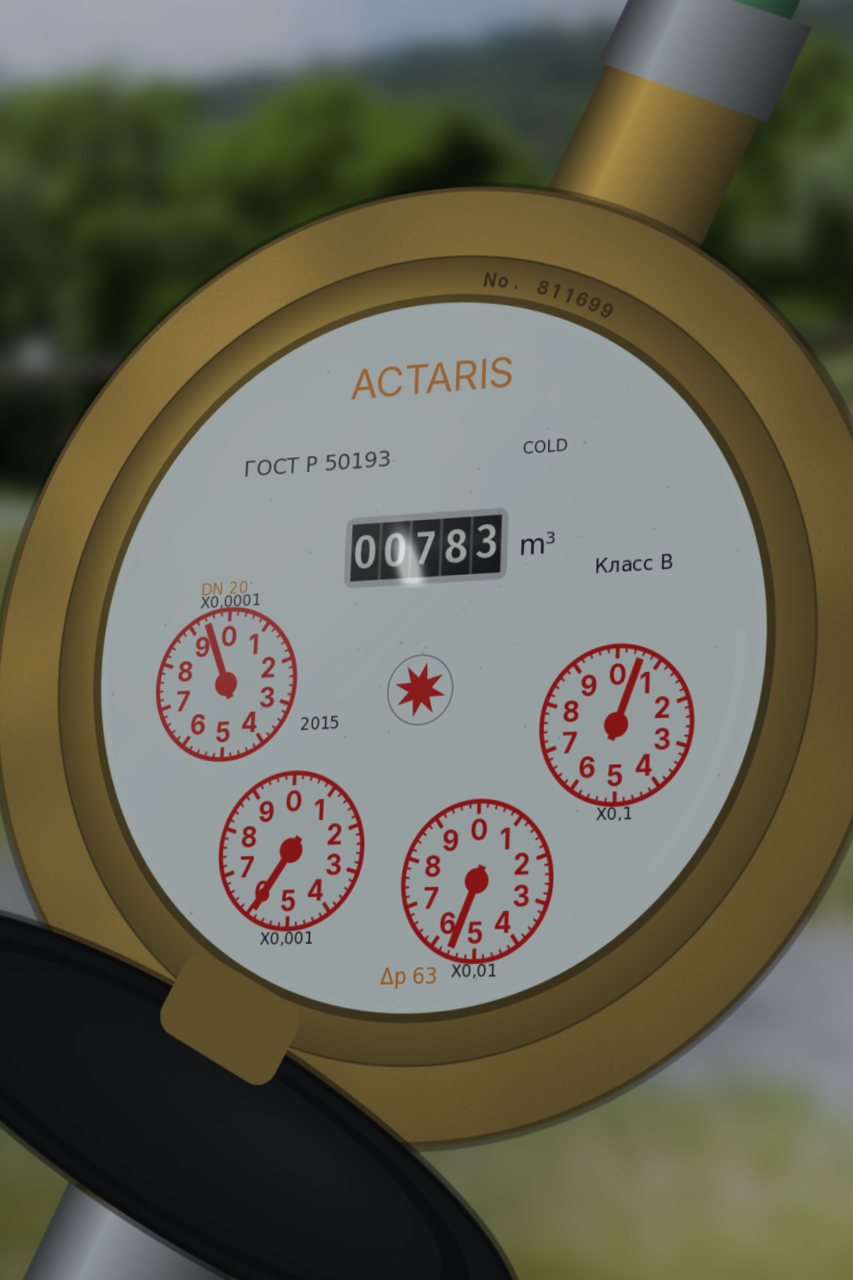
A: 783.0559 m³
